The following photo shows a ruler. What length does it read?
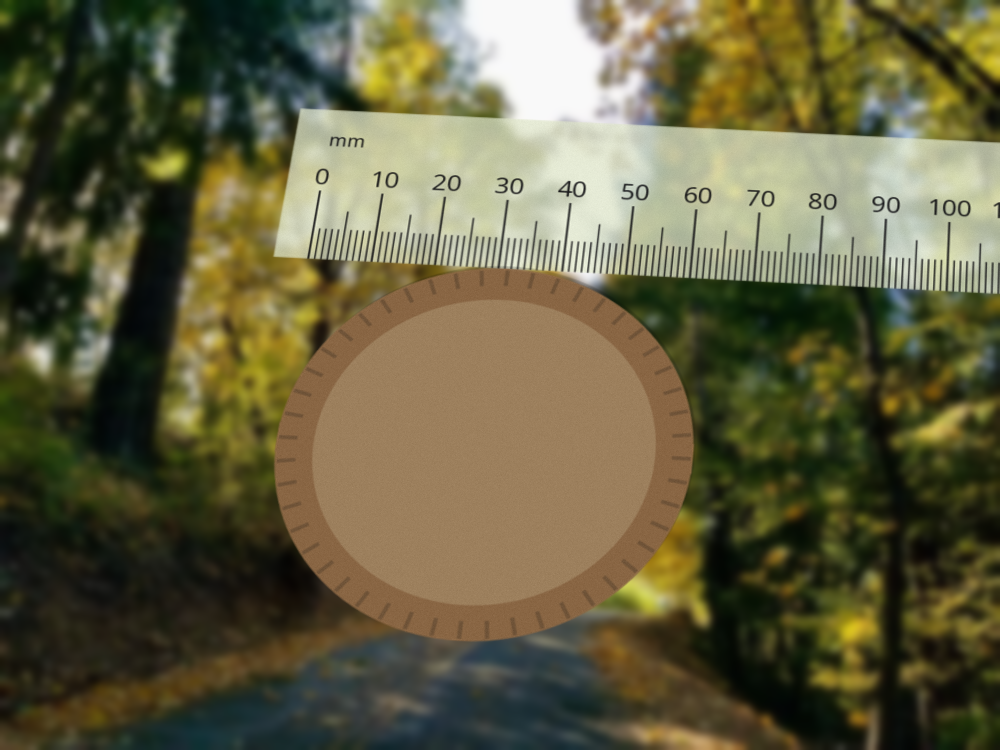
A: 63 mm
